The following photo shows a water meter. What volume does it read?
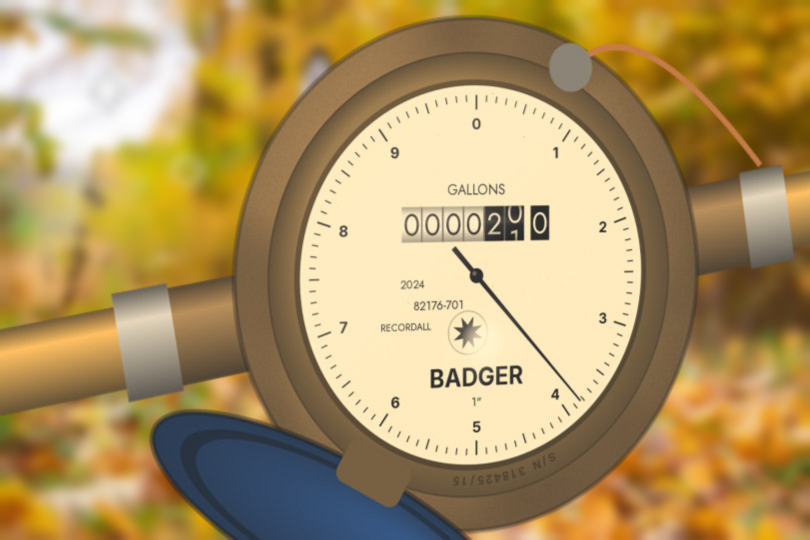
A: 203.8 gal
